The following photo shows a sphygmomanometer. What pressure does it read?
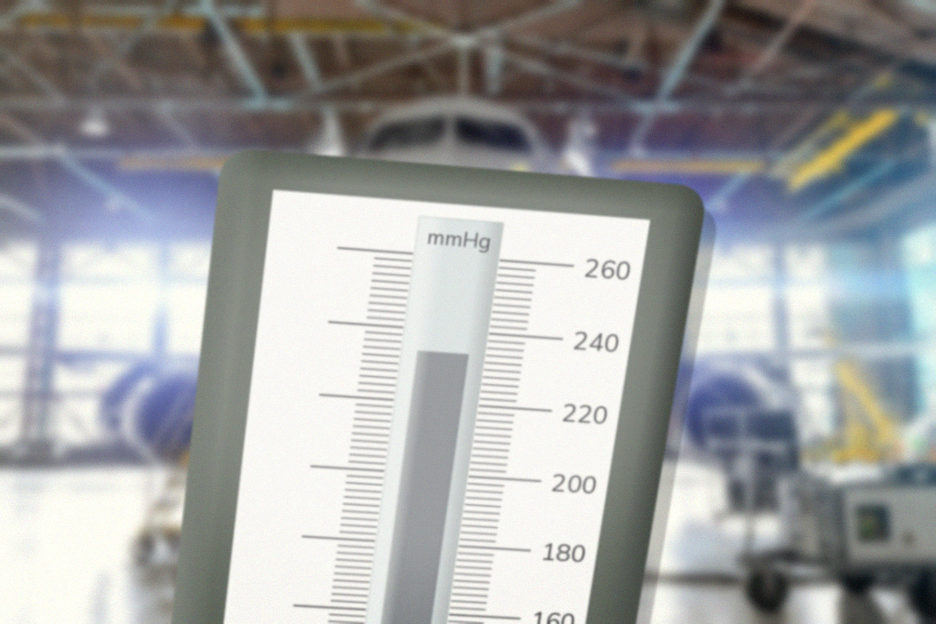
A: 234 mmHg
